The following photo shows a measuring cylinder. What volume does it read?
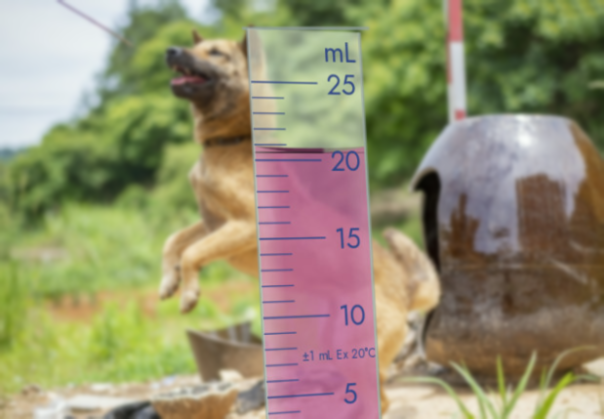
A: 20.5 mL
